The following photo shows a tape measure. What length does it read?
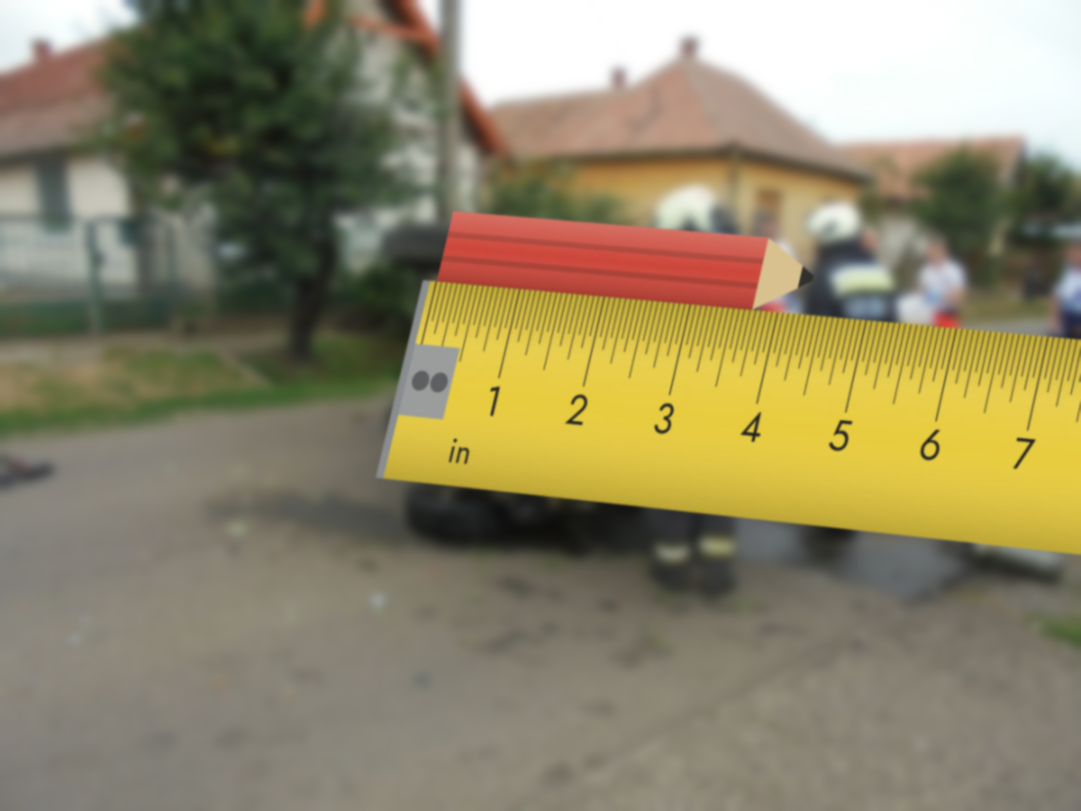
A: 4.3125 in
